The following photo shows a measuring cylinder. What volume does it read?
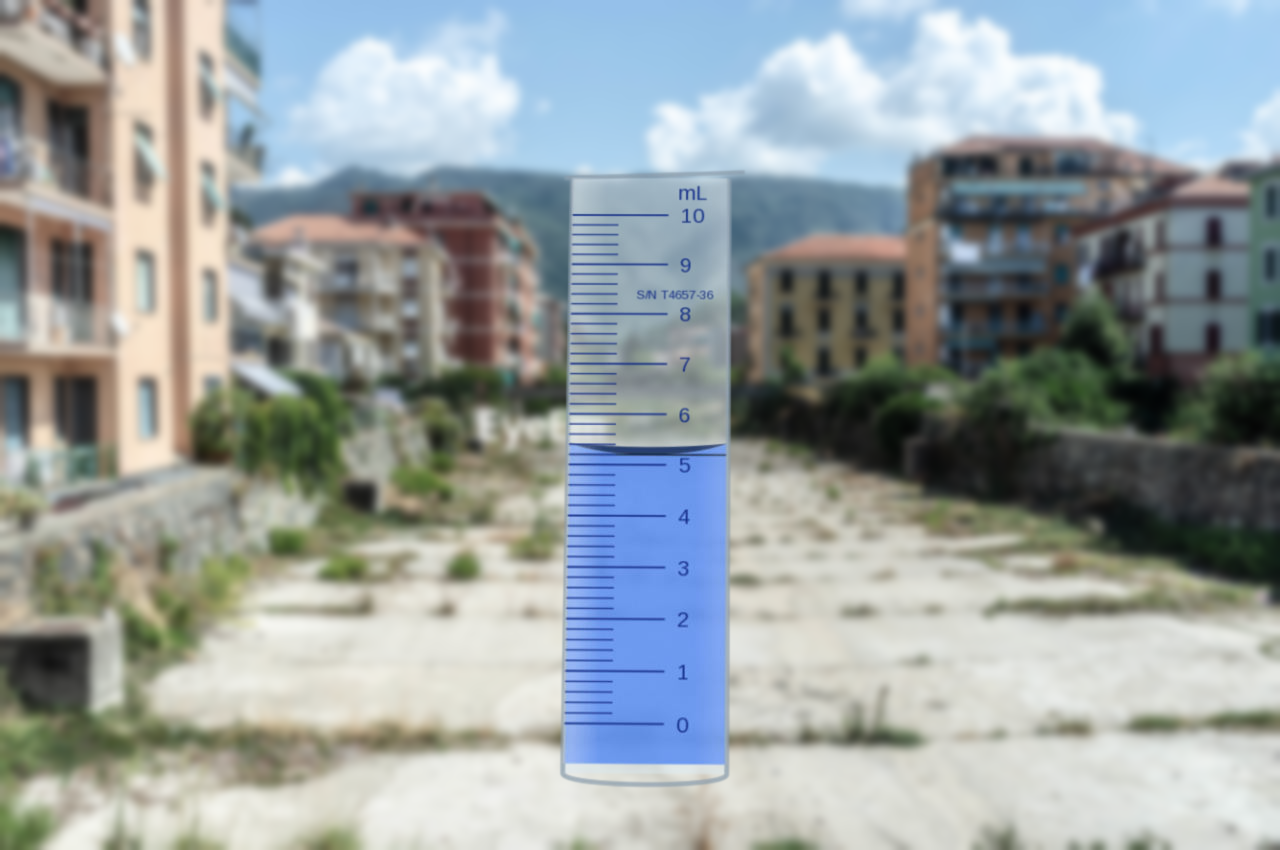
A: 5.2 mL
